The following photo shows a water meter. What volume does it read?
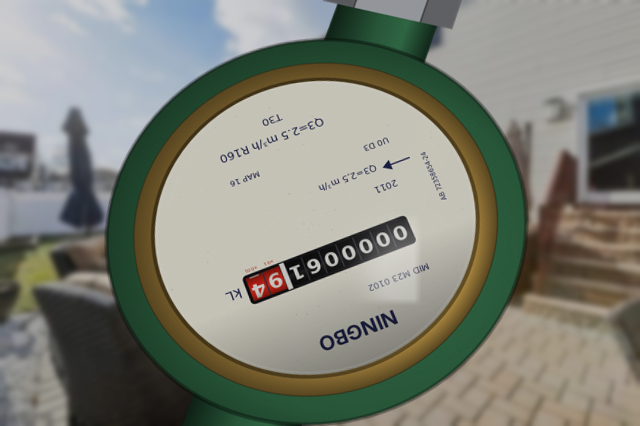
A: 61.94 kL
